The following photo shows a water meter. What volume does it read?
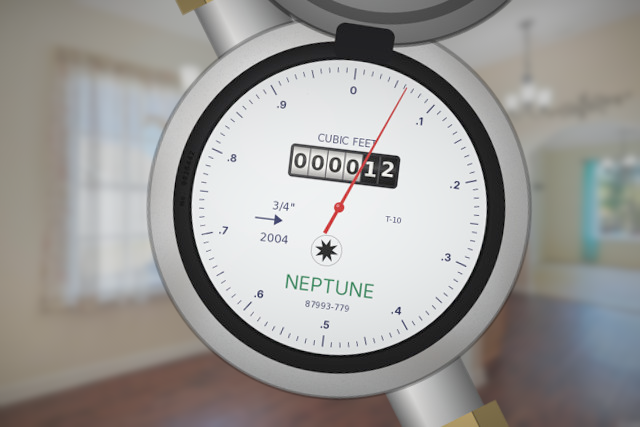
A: 12.06 ft³
